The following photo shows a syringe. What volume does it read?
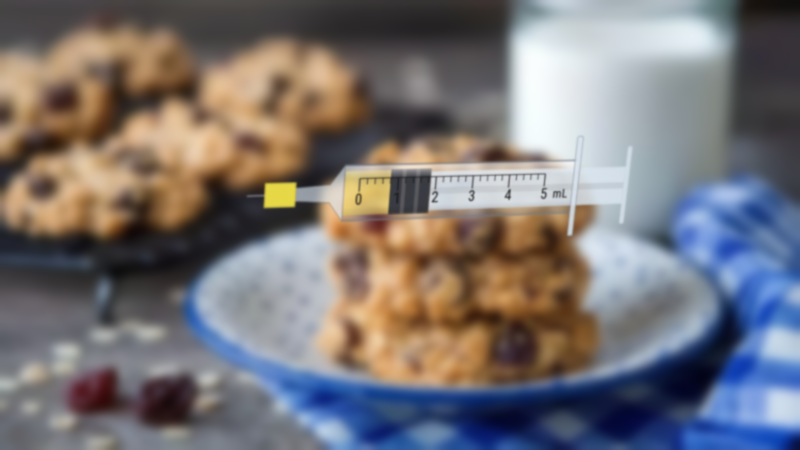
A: 0.8 mL
